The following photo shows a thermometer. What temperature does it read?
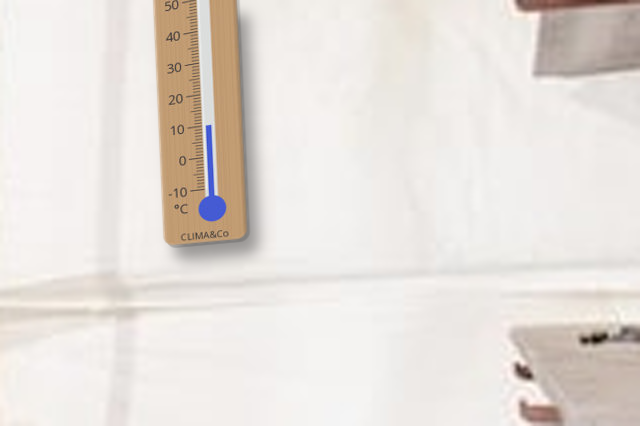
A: 10 °C
